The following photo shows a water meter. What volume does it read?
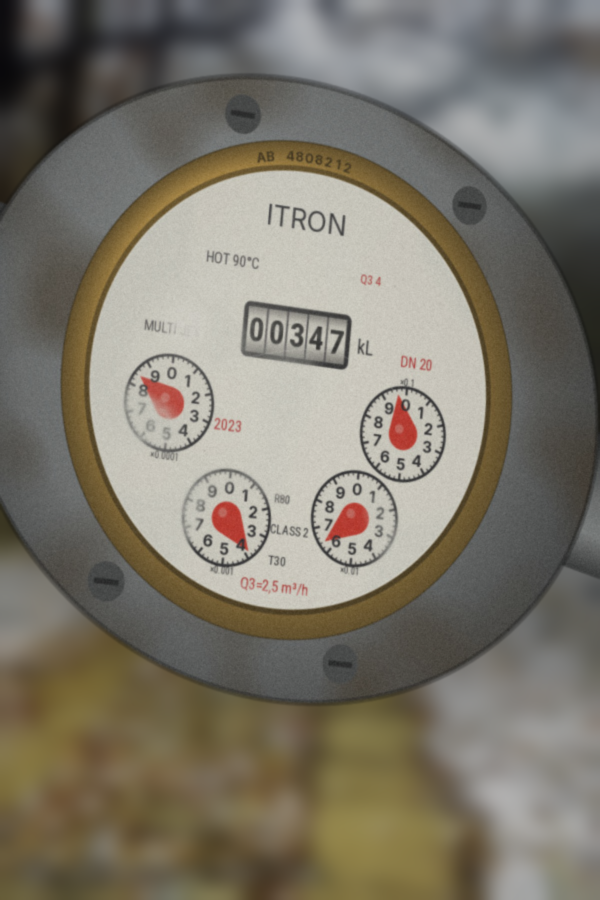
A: 346.9638 kL
